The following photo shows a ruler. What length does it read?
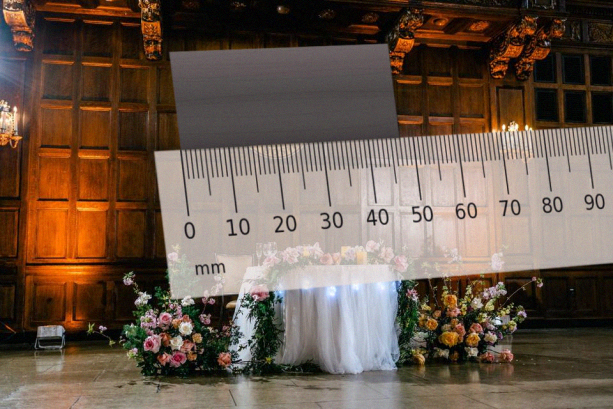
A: 47 mm
